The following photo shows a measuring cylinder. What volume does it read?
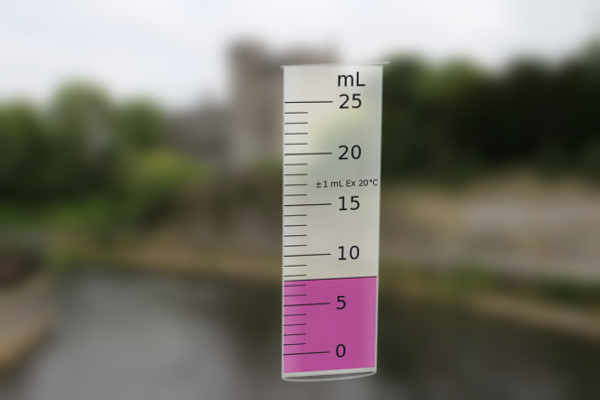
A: 7.5 mL
